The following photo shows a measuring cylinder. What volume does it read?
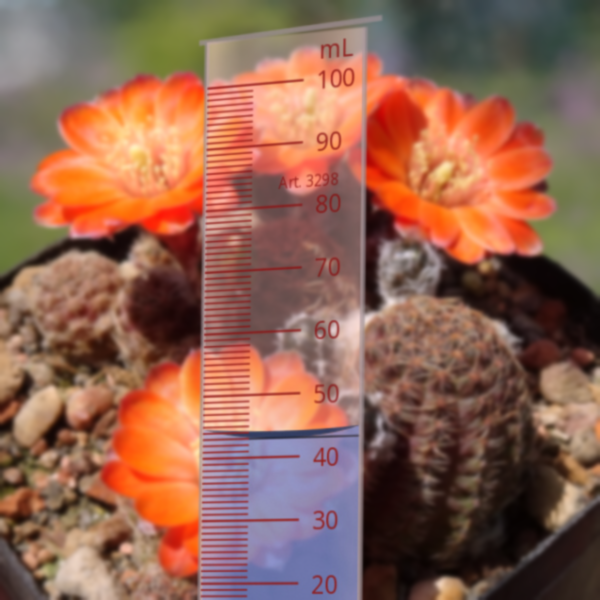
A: 43 mL
